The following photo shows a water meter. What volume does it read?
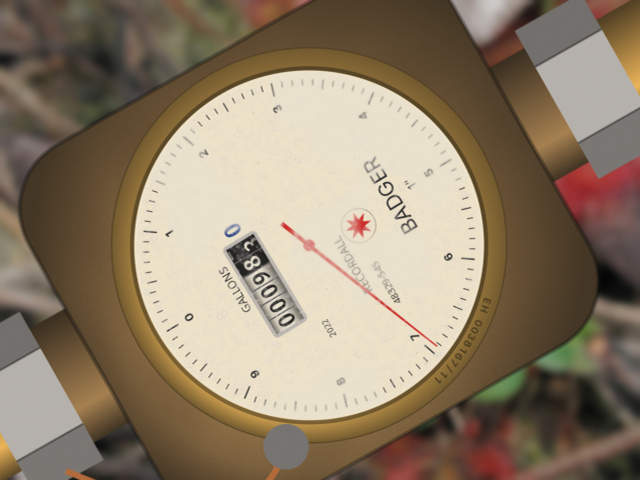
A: 9826.9 gal
